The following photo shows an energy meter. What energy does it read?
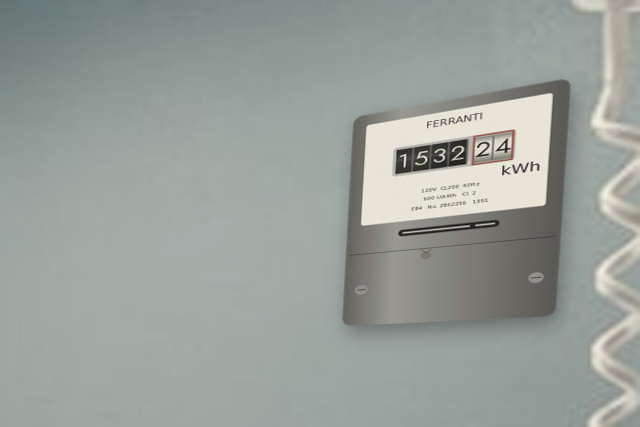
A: 1532.24 kWh
